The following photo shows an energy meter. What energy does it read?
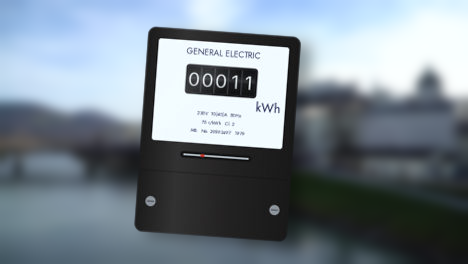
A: 11 kWh
